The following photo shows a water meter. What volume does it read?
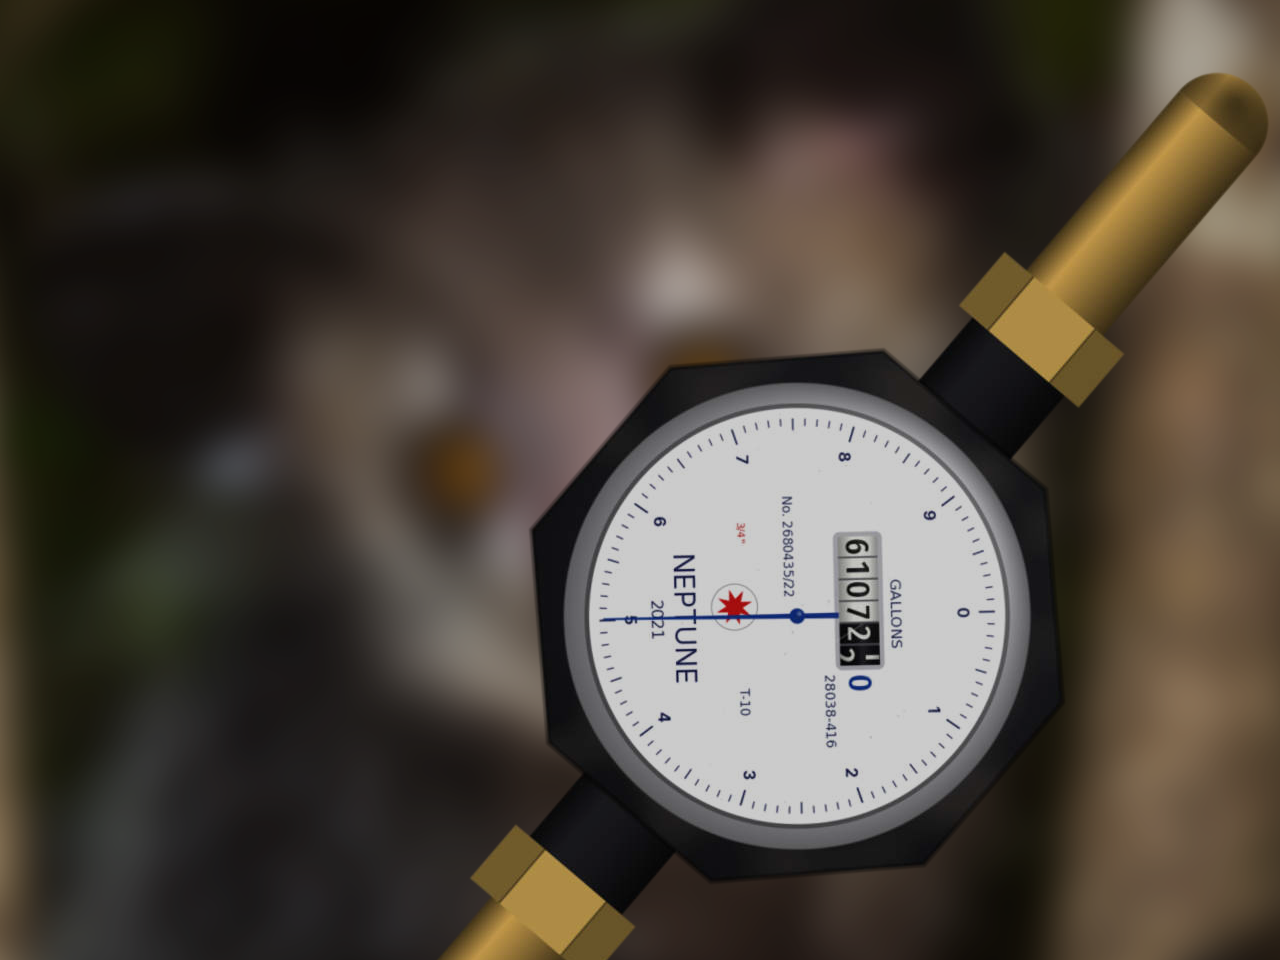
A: 6107215.0 gal
